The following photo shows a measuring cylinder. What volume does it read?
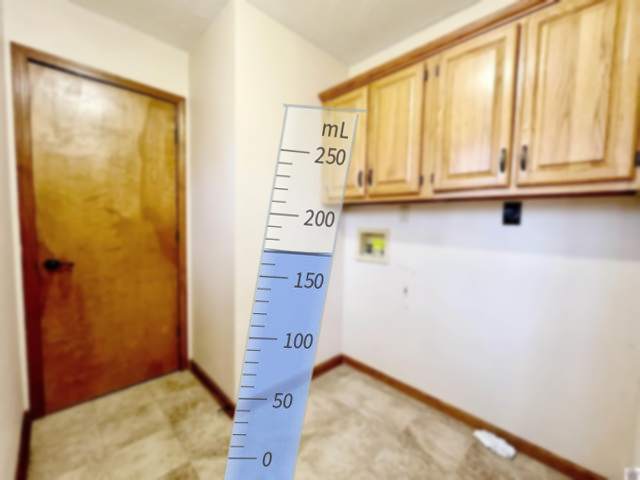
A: 170 mL
